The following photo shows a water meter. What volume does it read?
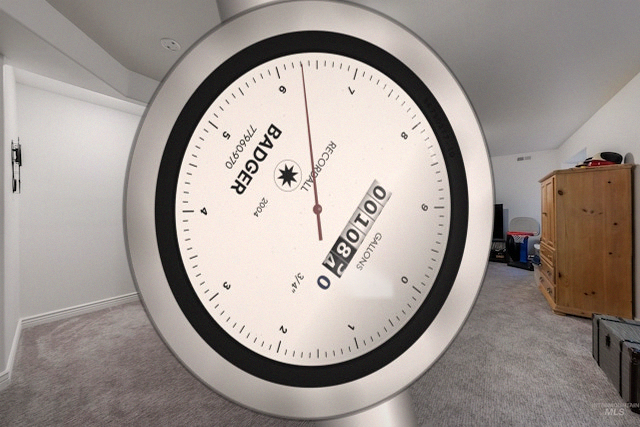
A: 10836.3 gal
